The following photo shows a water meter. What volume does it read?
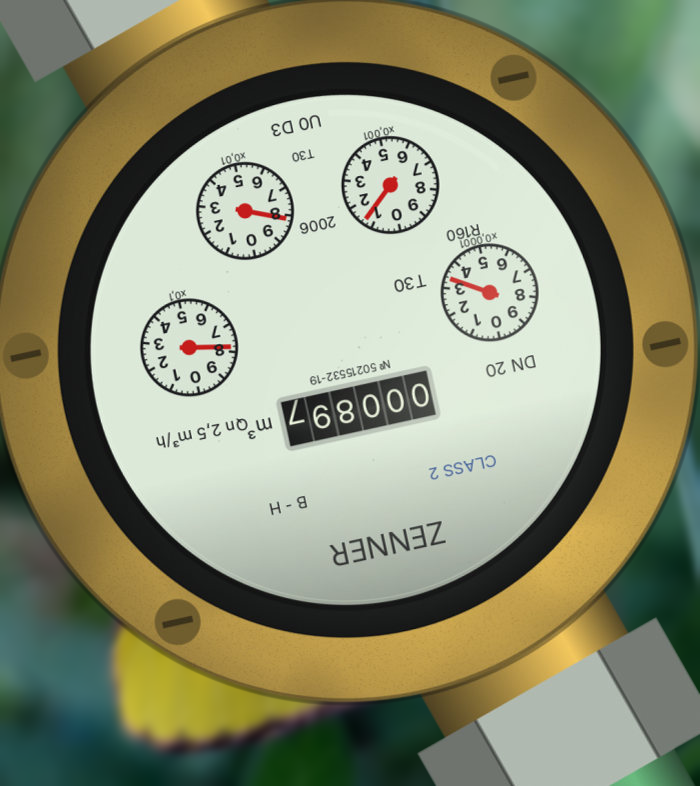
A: 896.7813 m³
